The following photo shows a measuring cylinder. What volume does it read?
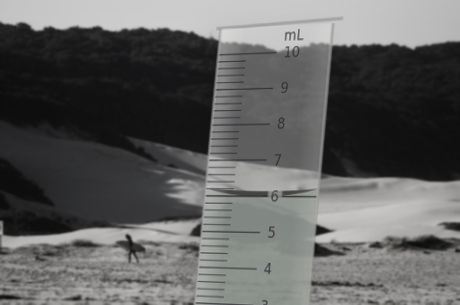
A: 6 mL
